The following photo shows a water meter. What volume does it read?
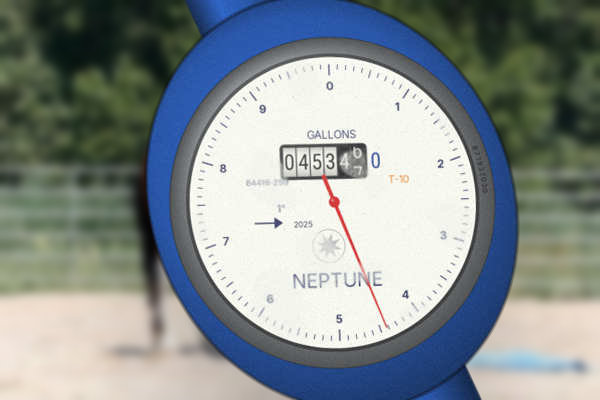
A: 453464.4 gal
